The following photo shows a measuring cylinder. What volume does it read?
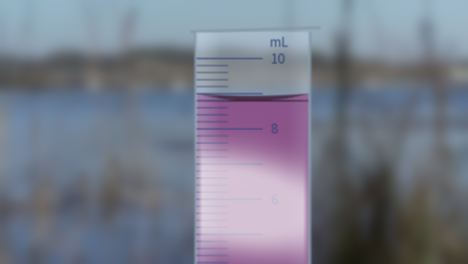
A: 8.8 mL
